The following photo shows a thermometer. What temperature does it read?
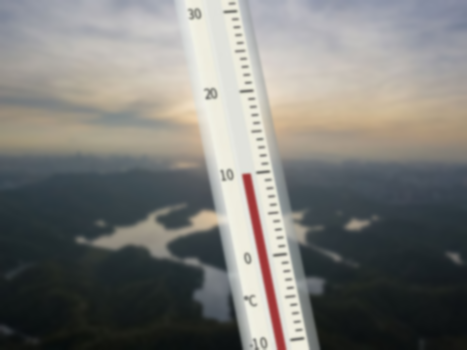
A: 10 °C
